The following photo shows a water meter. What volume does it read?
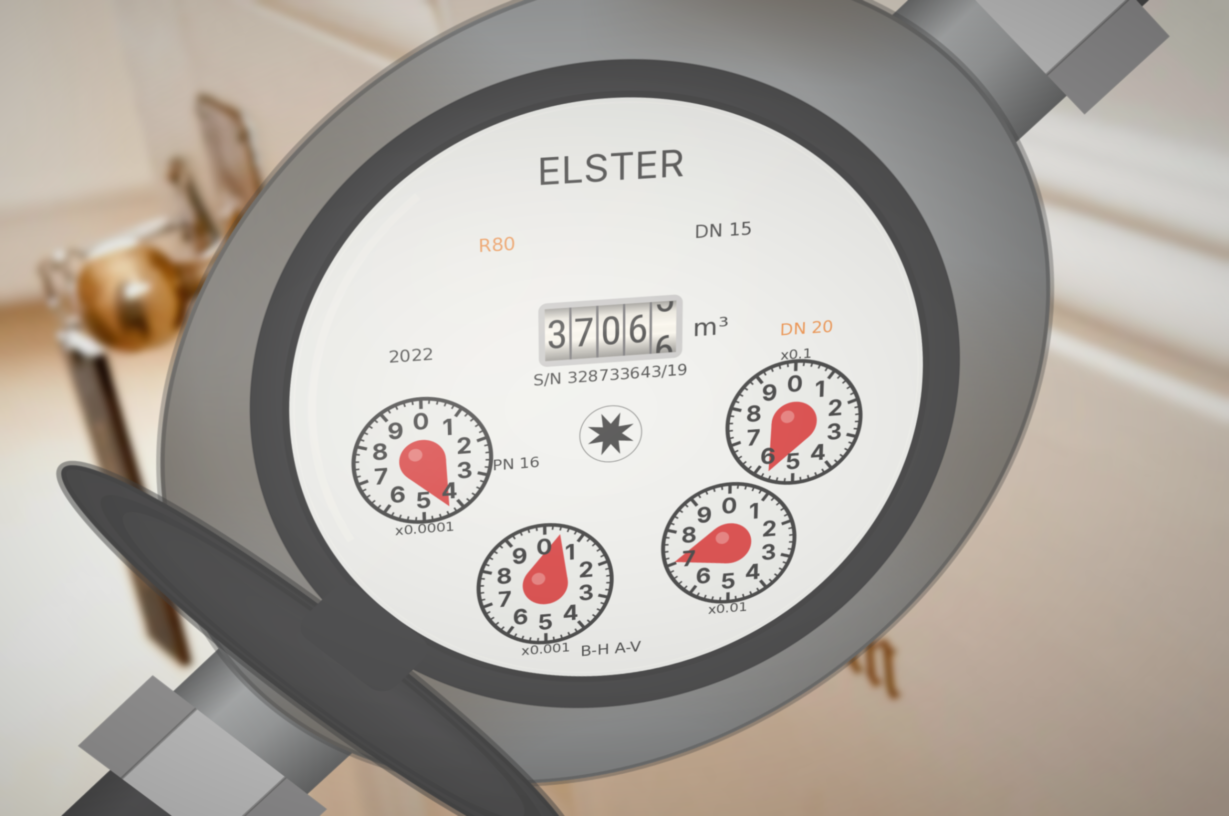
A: 37065.5704 m³
